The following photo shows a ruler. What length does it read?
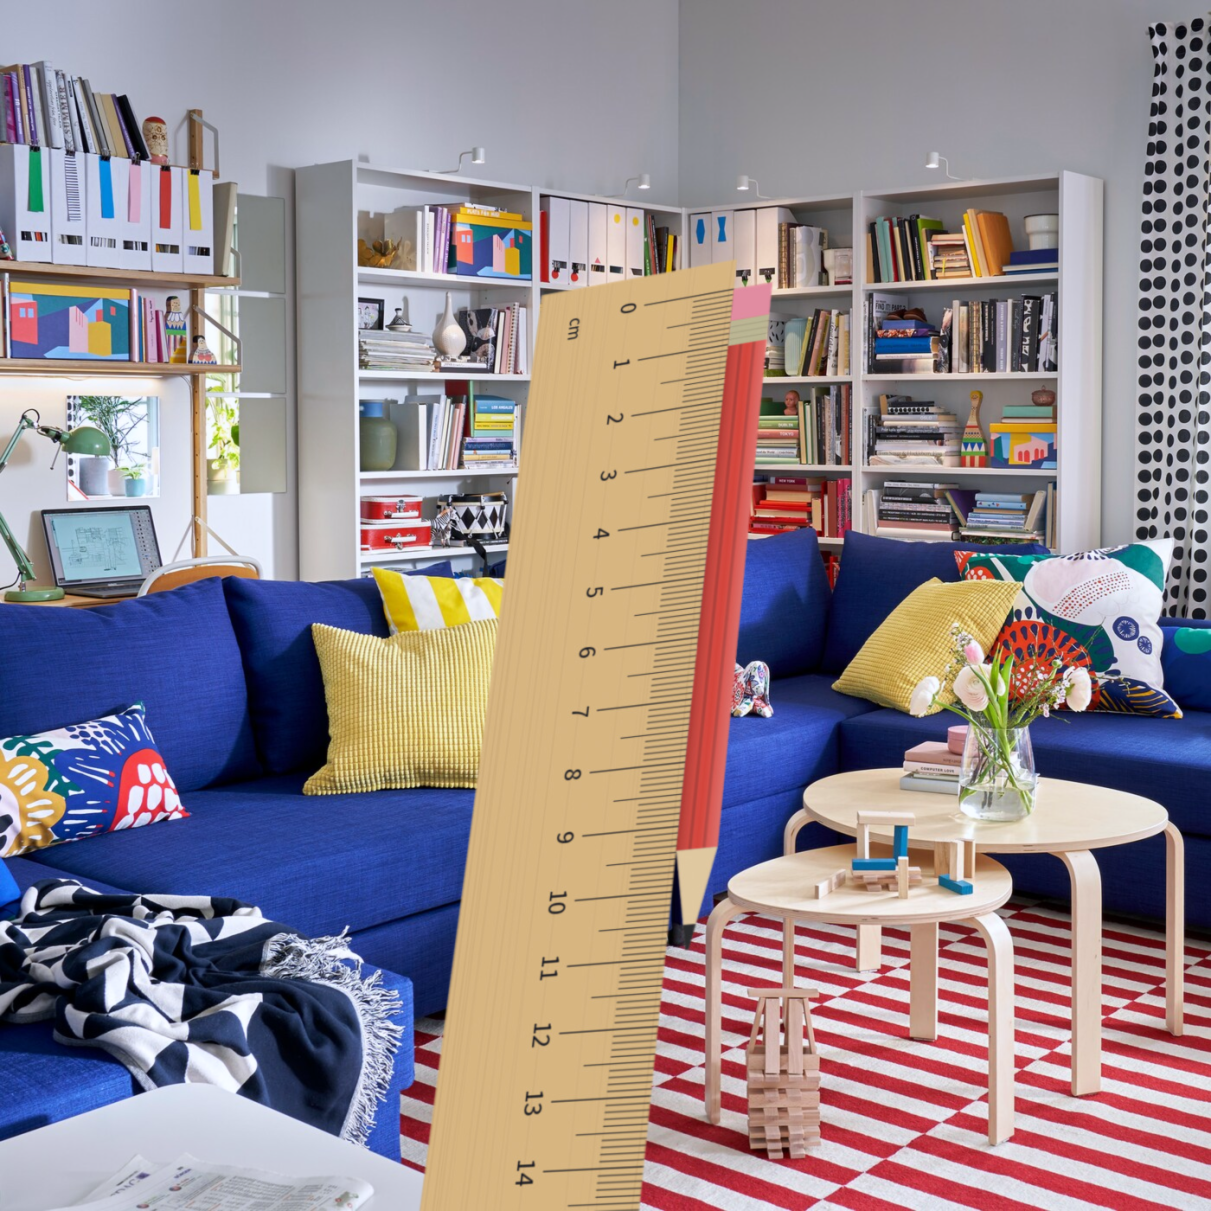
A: 10.9 cm
